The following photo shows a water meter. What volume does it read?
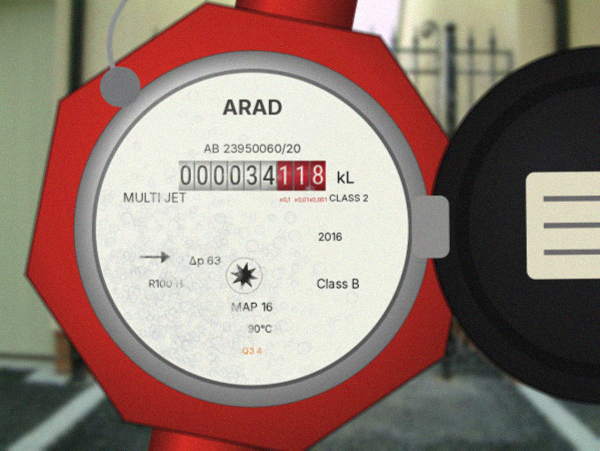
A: 34.118 kL
